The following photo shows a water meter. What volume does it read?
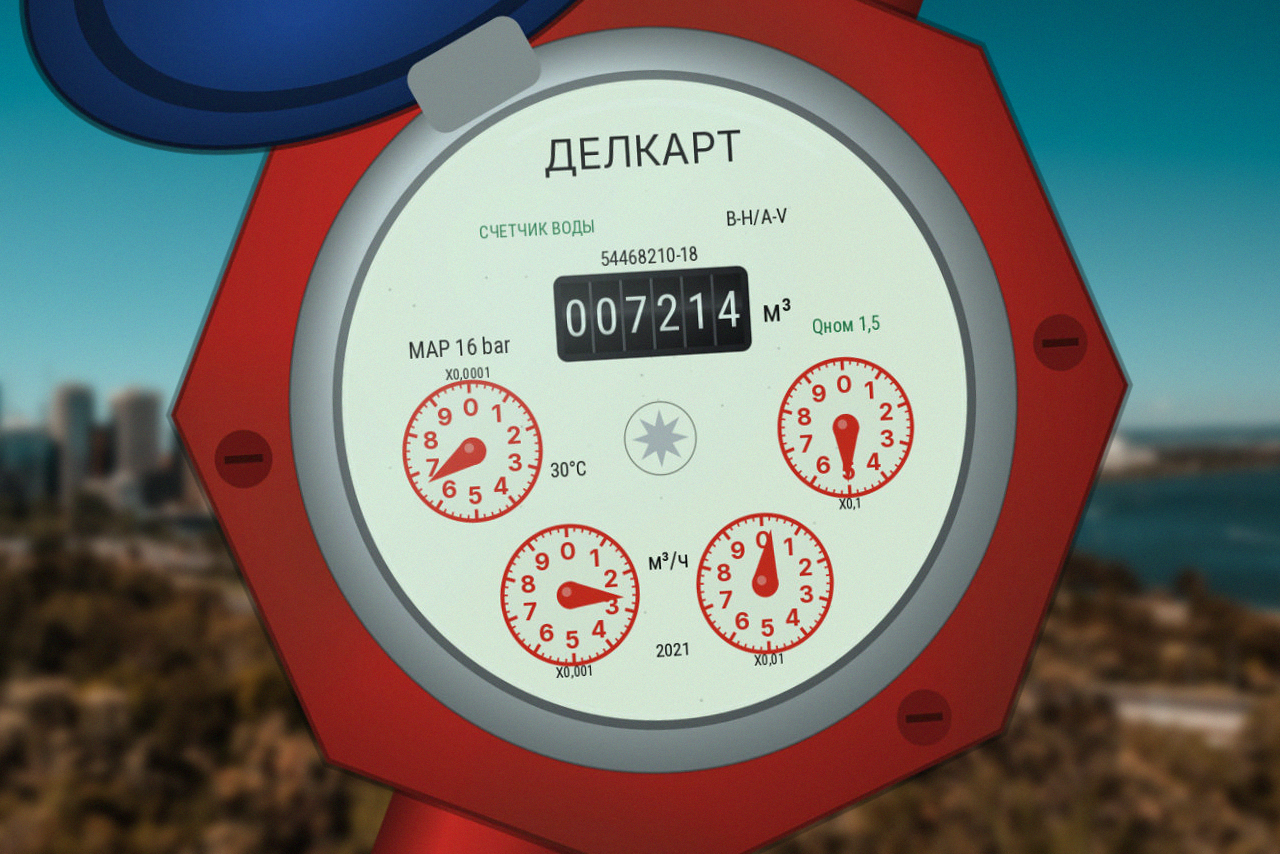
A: 7214.5026 m³
